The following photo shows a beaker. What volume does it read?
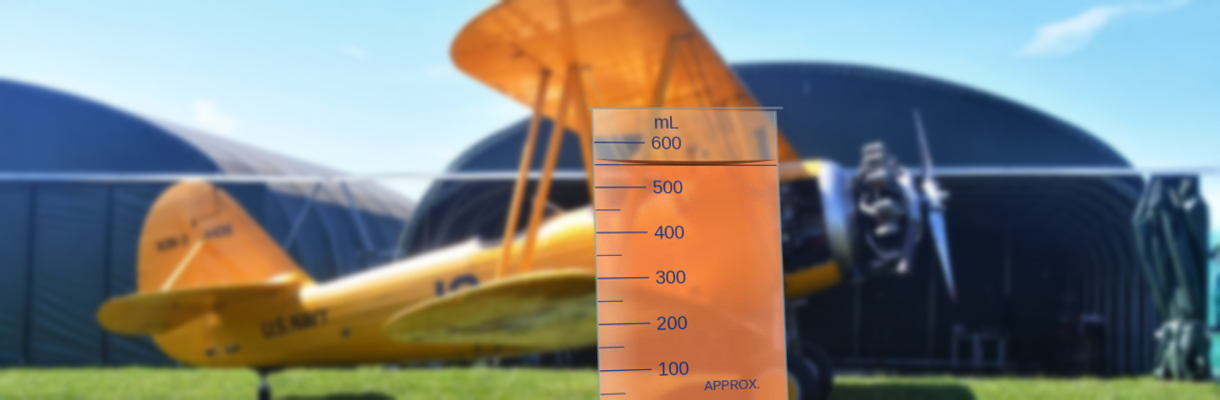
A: 550 mL
